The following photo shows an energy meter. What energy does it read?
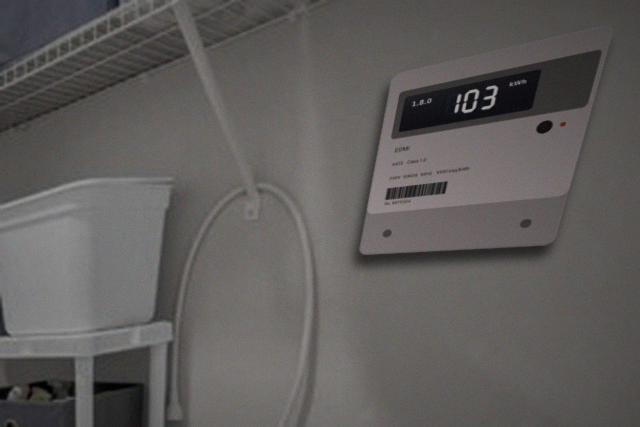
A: 103 kWh
